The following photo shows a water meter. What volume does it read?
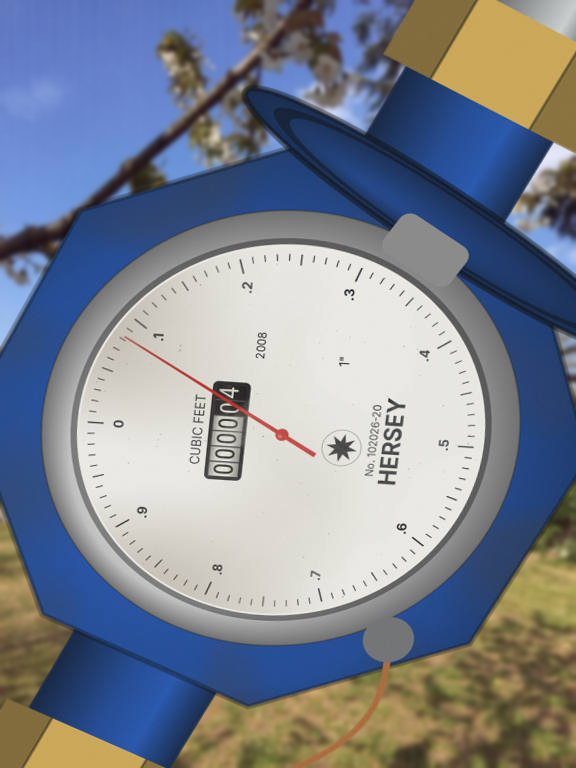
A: 4.08 ft³
